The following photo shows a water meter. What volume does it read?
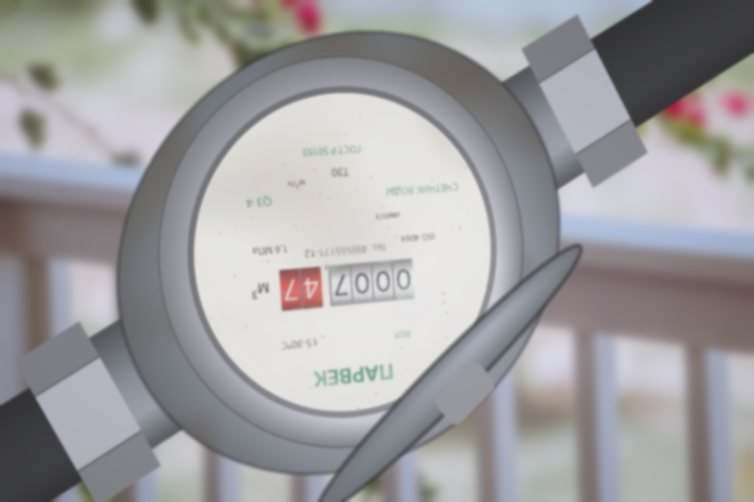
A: 7.47 m³
